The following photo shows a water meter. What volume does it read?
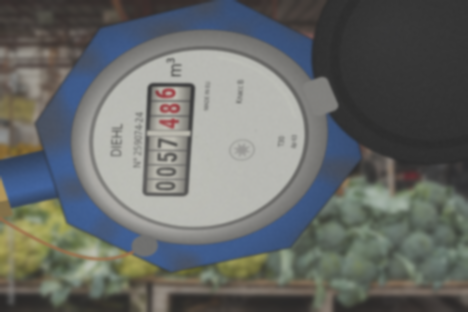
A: 57.486 m³
